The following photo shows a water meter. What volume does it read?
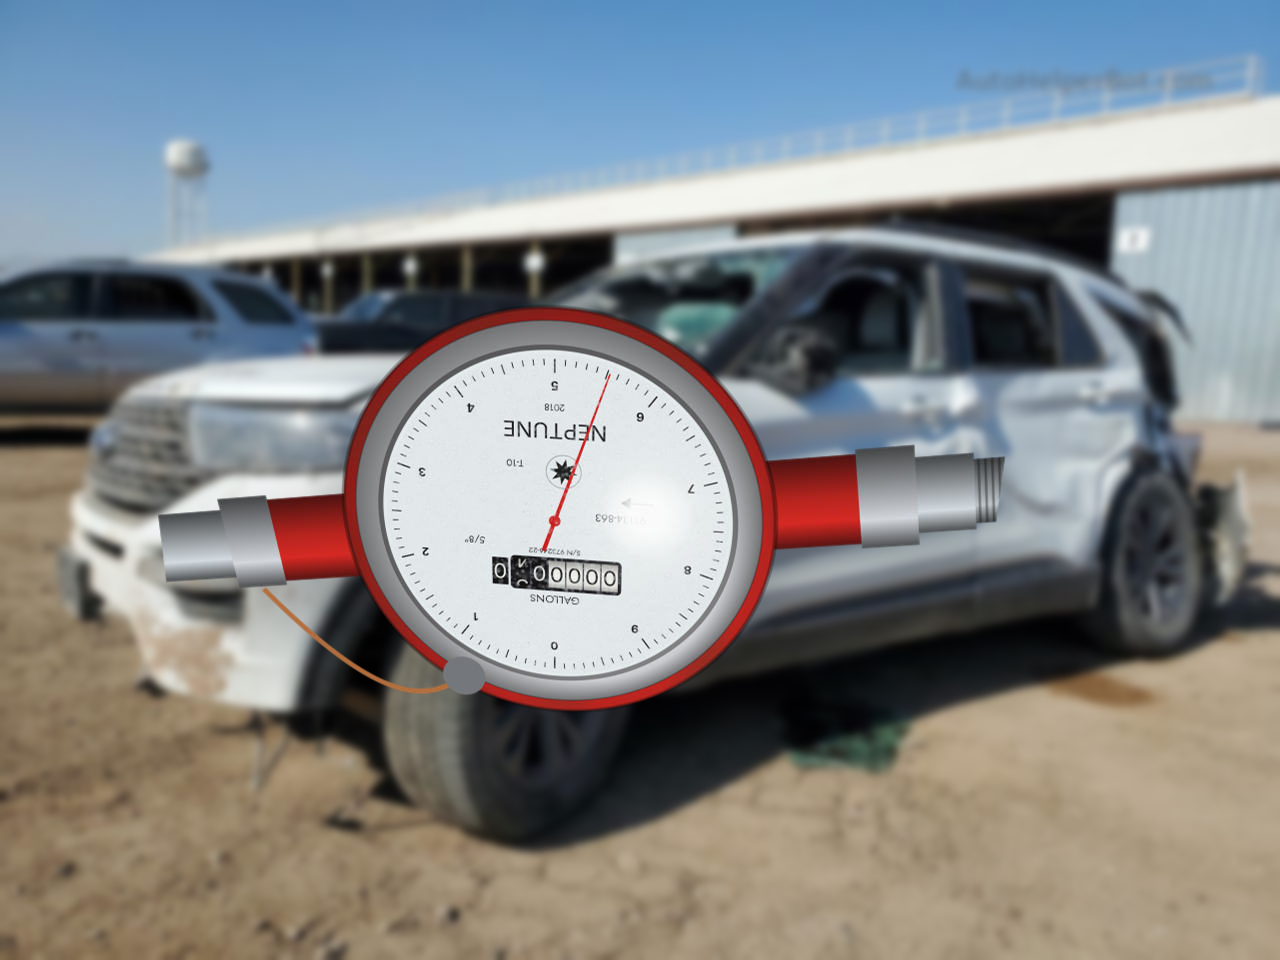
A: 35.5 gal
